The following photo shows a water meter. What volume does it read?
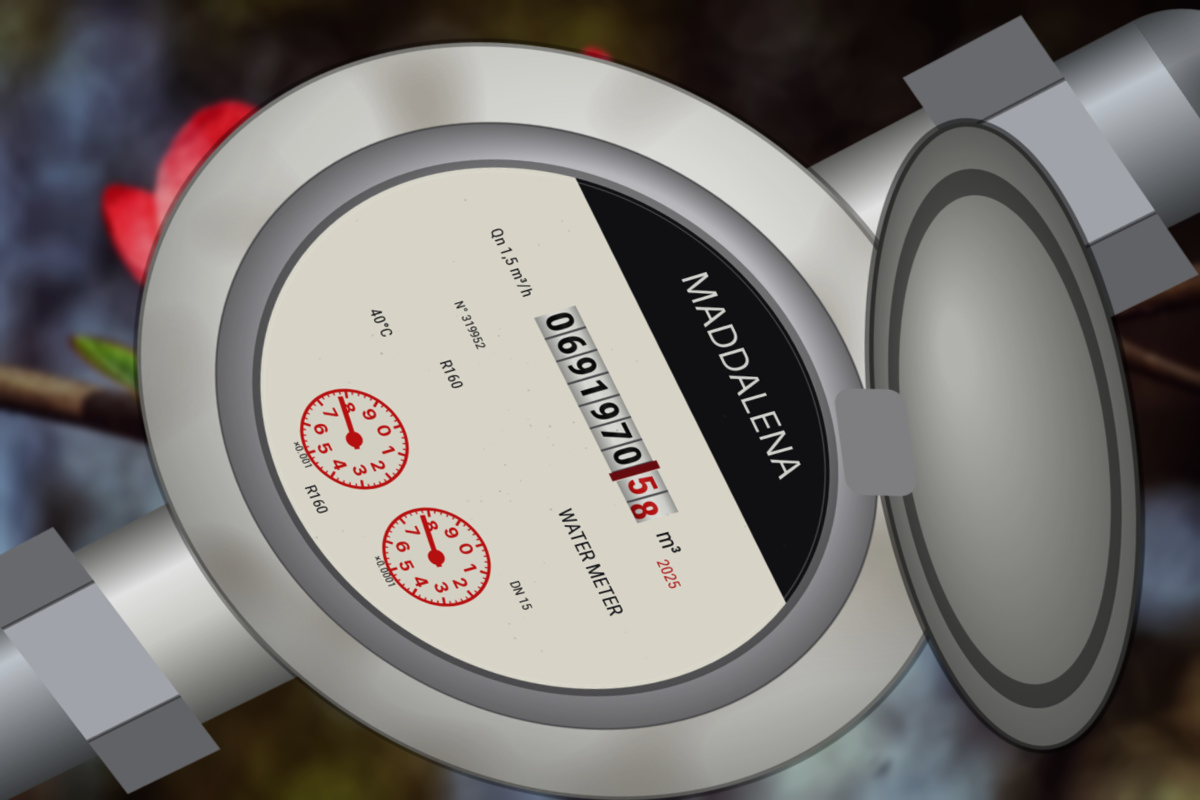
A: 691970.5777 m³
